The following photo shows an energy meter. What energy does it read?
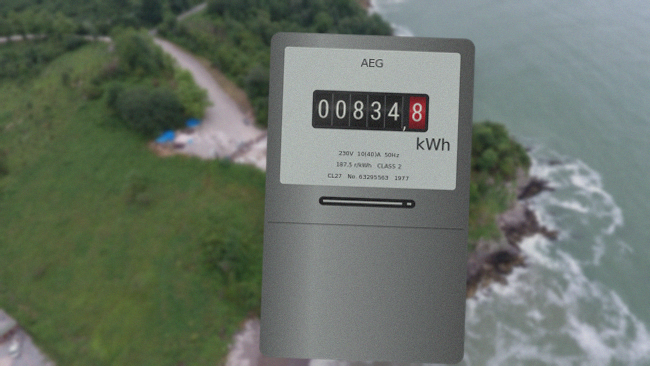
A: 834.8 kWh
